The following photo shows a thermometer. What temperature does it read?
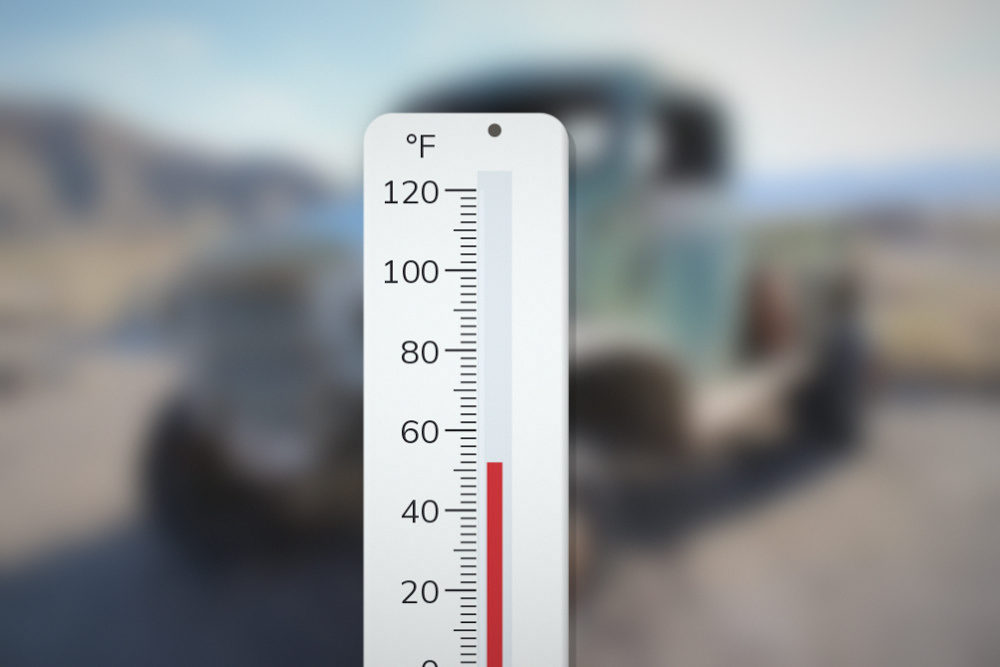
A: 52 °F
